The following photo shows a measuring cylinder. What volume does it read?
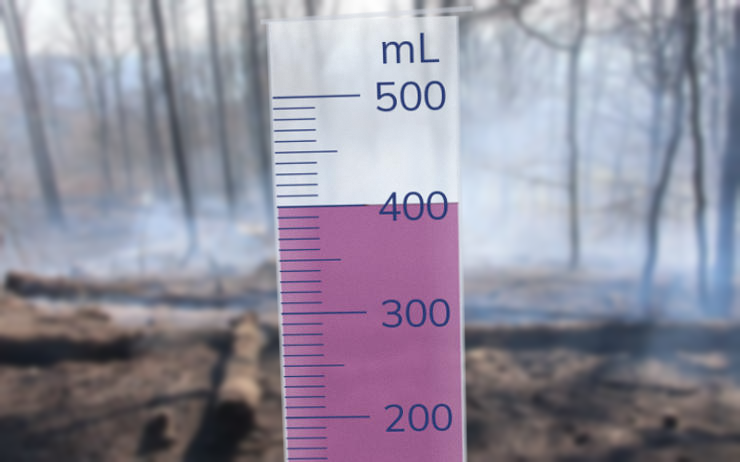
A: 400 mL
